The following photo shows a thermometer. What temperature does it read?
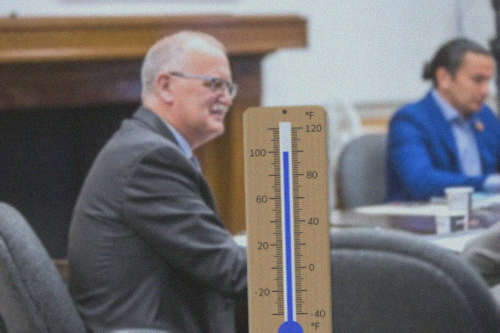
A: 100 °F
